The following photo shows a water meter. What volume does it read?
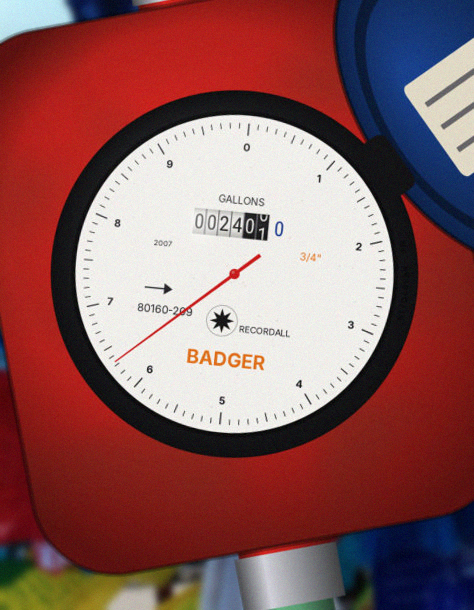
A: 24006.3 gal
